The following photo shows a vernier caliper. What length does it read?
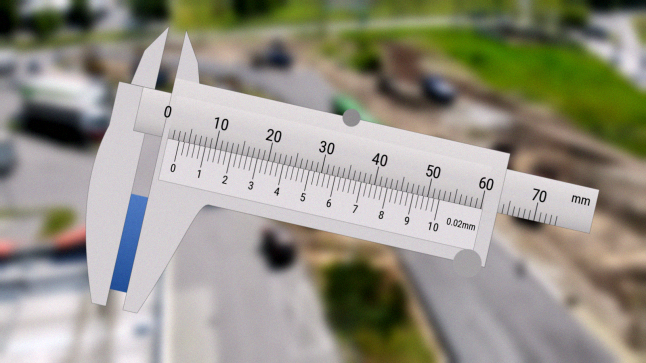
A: 3.2 mm
